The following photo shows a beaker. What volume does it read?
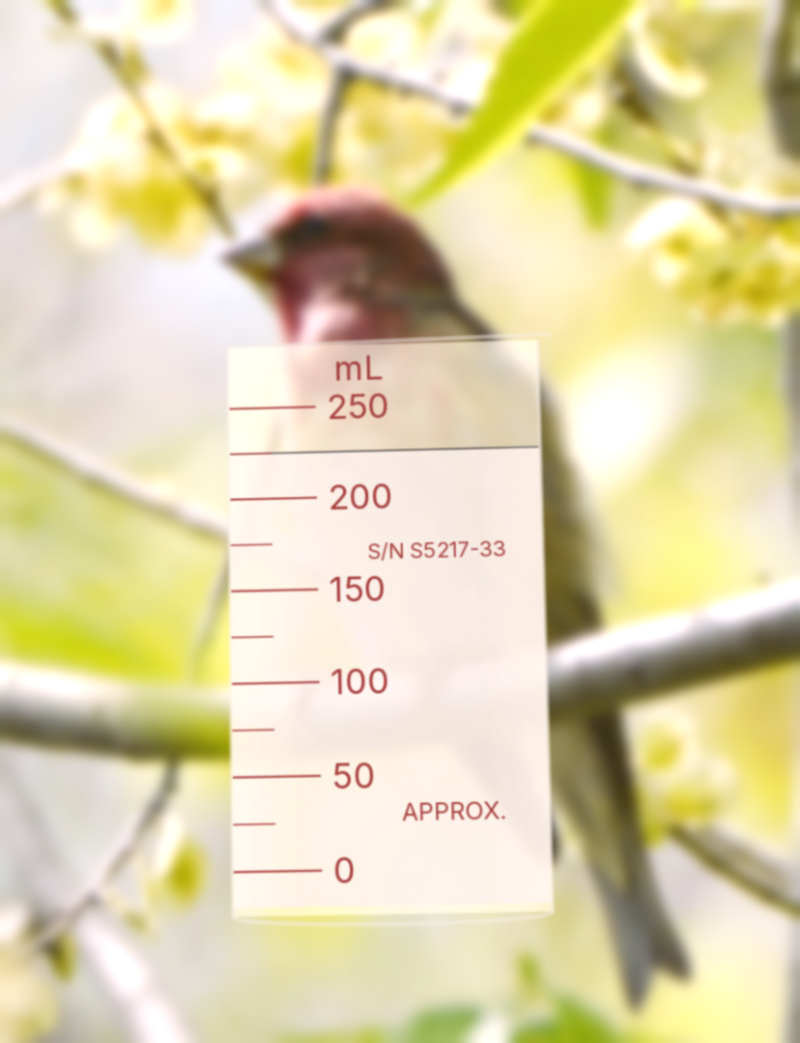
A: 225 mL
